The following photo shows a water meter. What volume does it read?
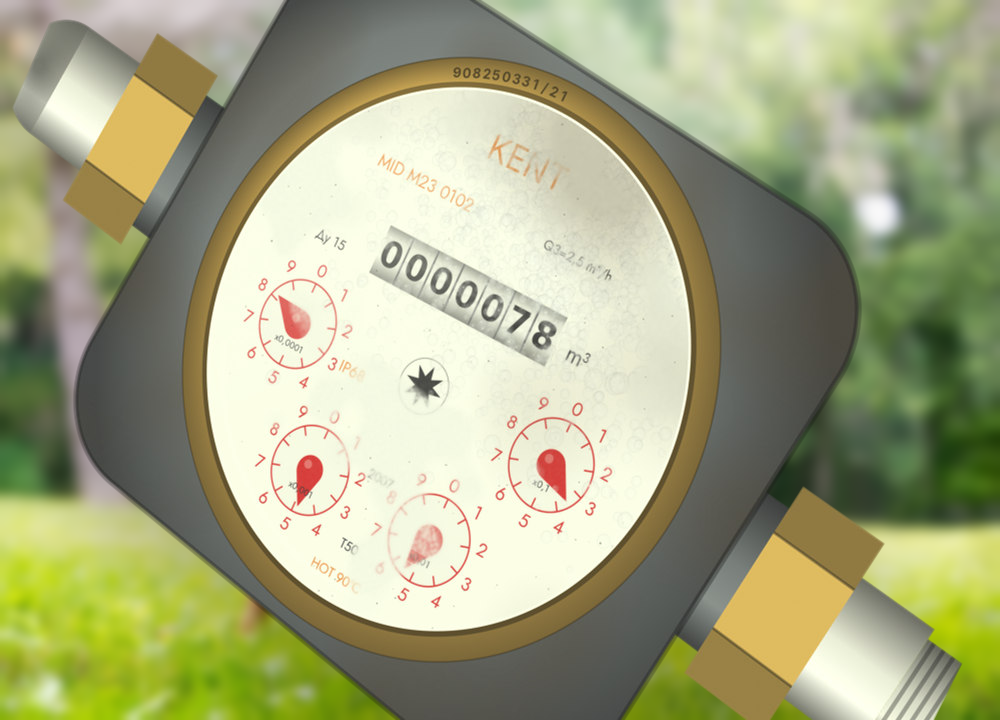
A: 78.3548 m³
